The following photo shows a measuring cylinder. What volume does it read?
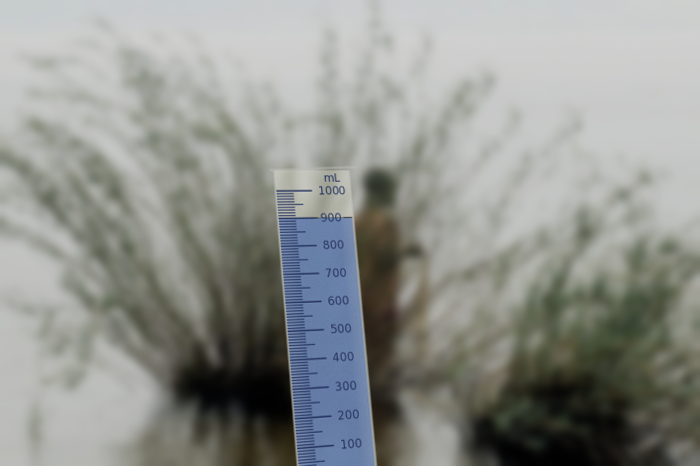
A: 900 mL
